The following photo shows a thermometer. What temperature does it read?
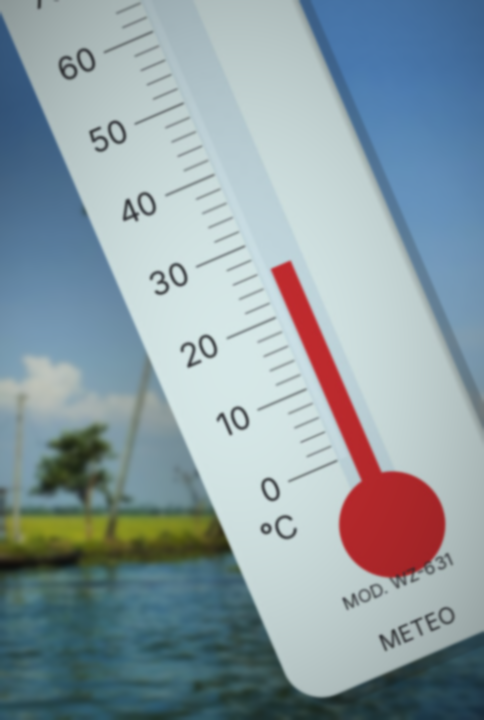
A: 26 °C
